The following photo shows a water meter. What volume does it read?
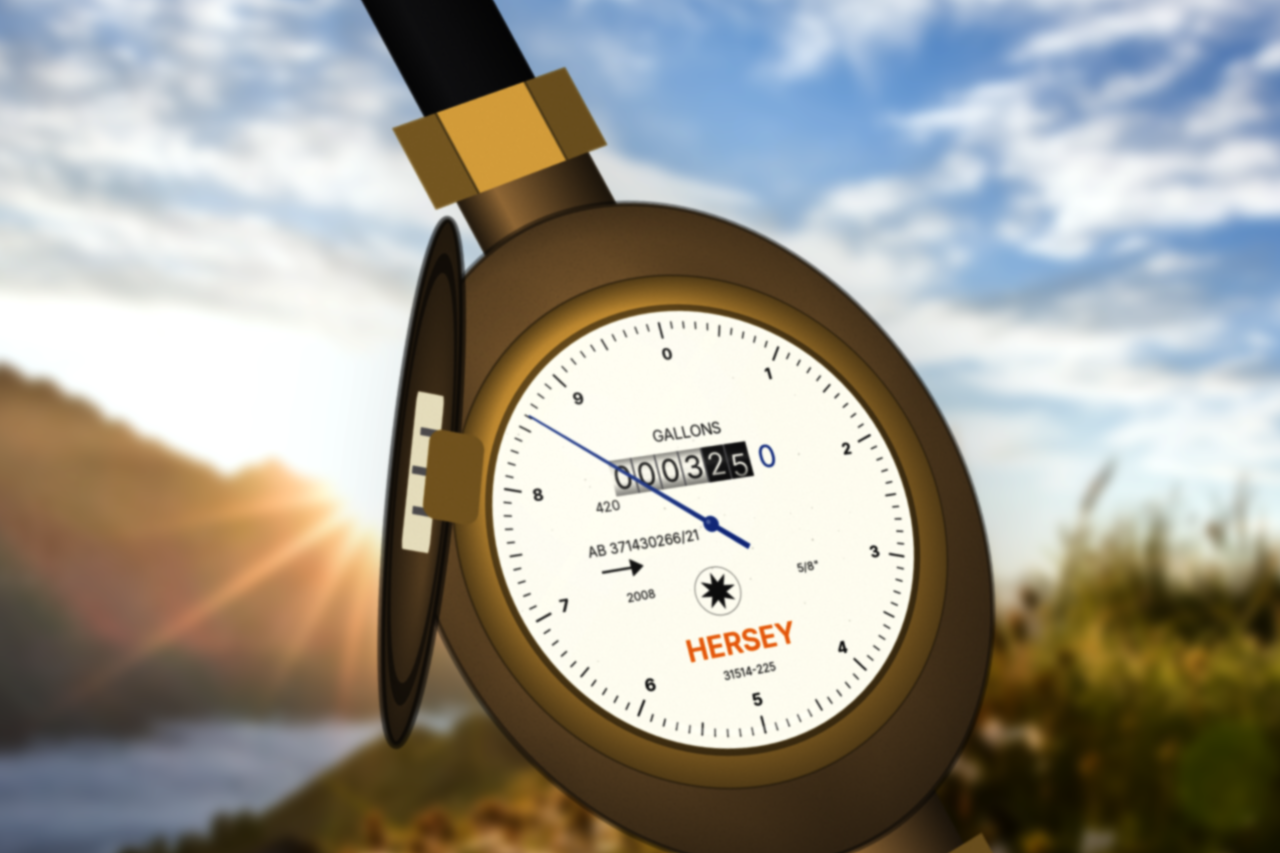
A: 3248.6 gal
